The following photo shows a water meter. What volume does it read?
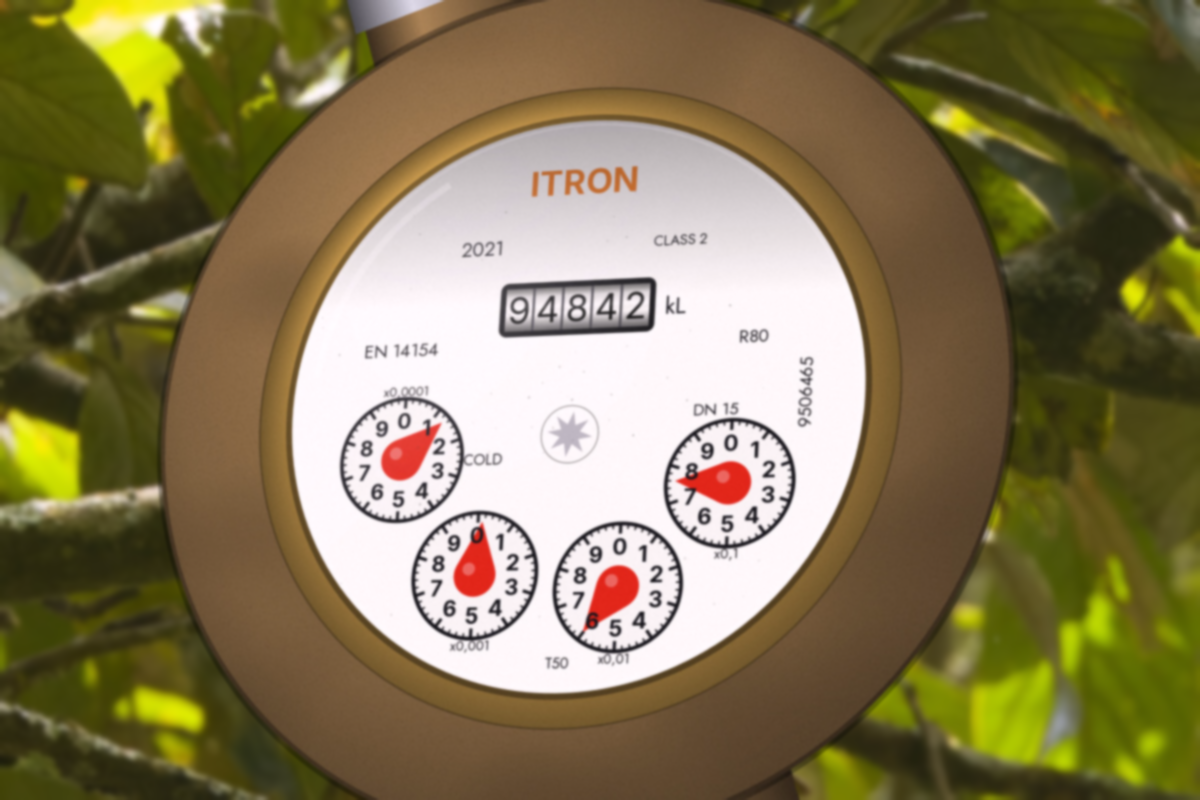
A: 94842.7601 kL
